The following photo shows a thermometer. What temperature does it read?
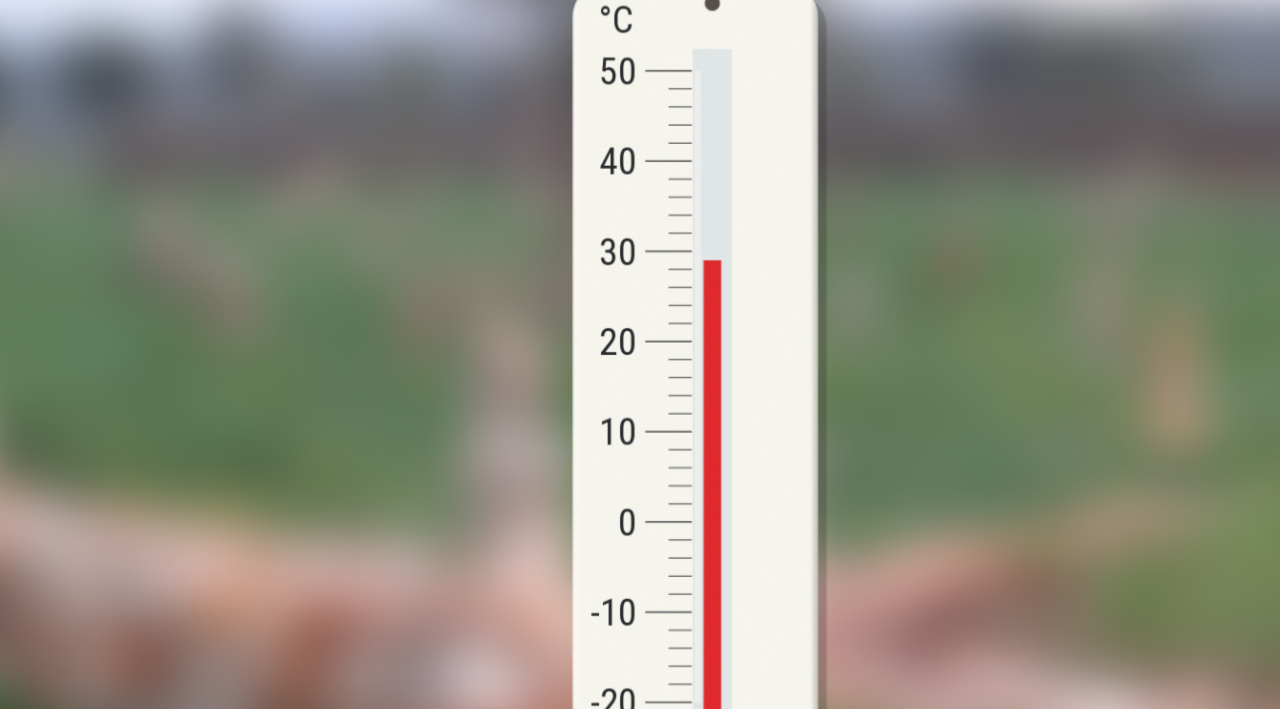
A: 29 °C
